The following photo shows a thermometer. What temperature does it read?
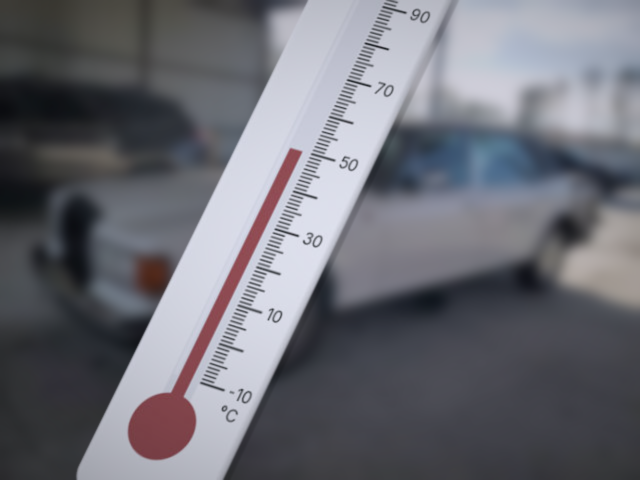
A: 50 °C
